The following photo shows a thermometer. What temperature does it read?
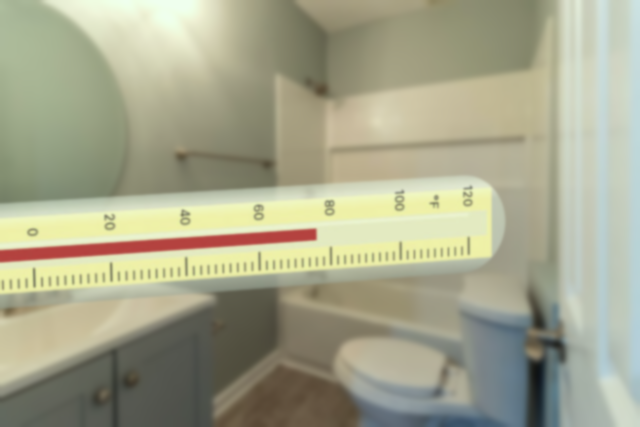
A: 76 °F
